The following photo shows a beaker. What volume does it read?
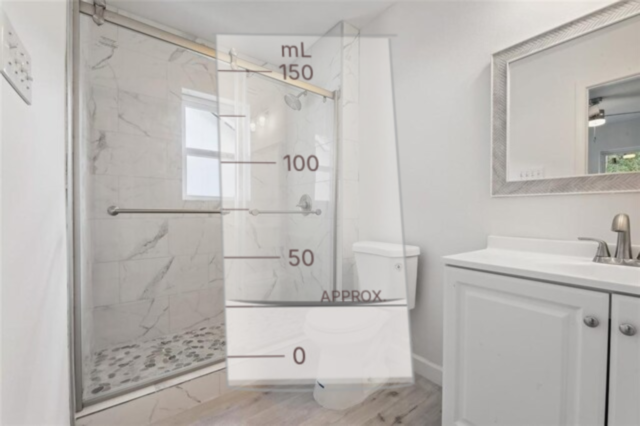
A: 25 mL
